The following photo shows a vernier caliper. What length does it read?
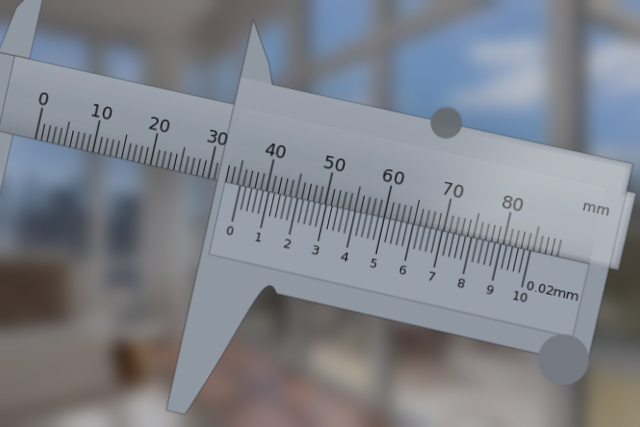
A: 35.5 mm
